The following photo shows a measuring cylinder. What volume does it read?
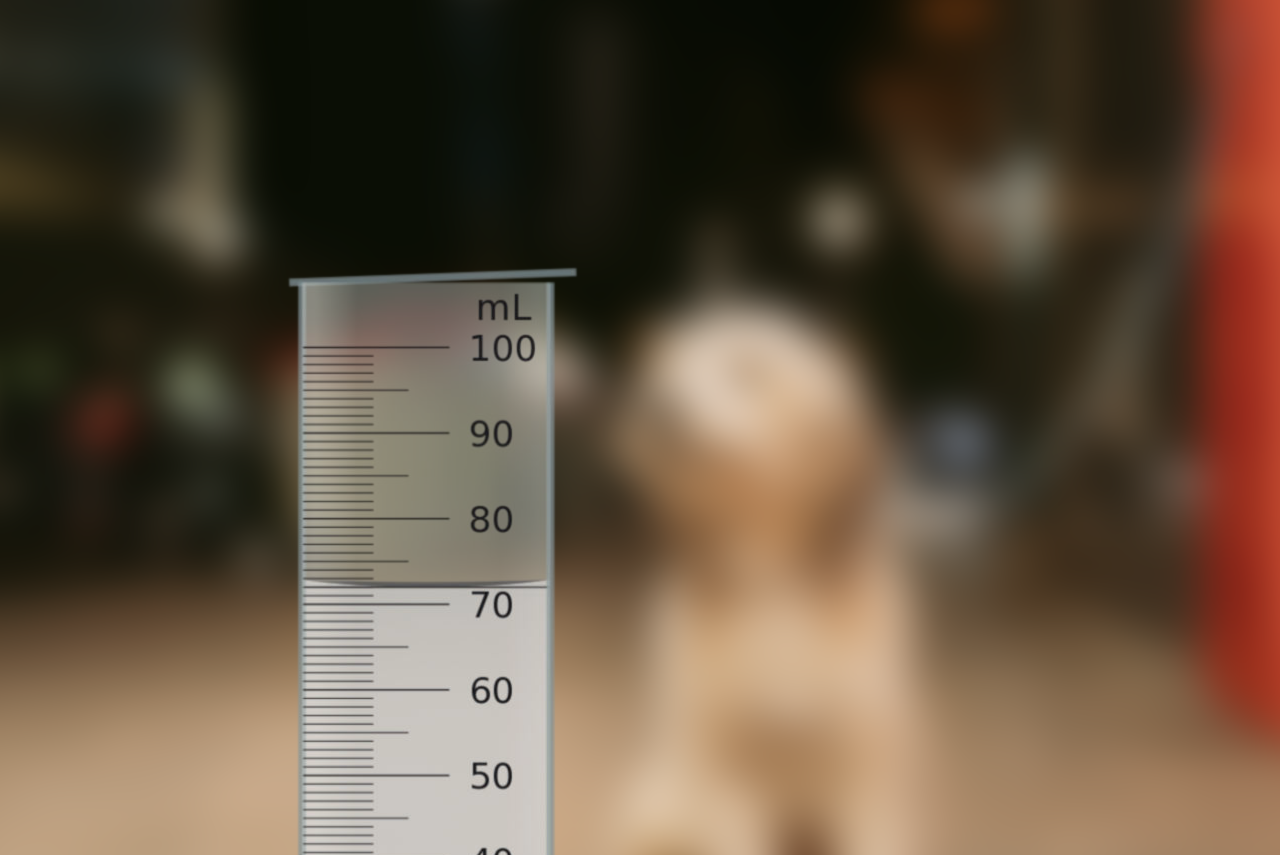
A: 72 mL
